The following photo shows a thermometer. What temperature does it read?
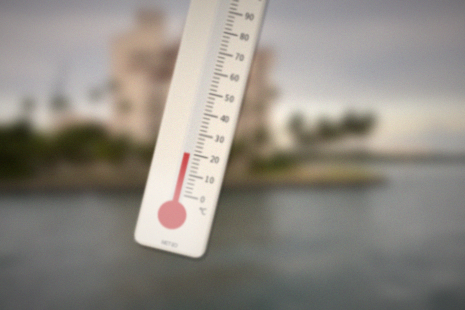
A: 20 °C
